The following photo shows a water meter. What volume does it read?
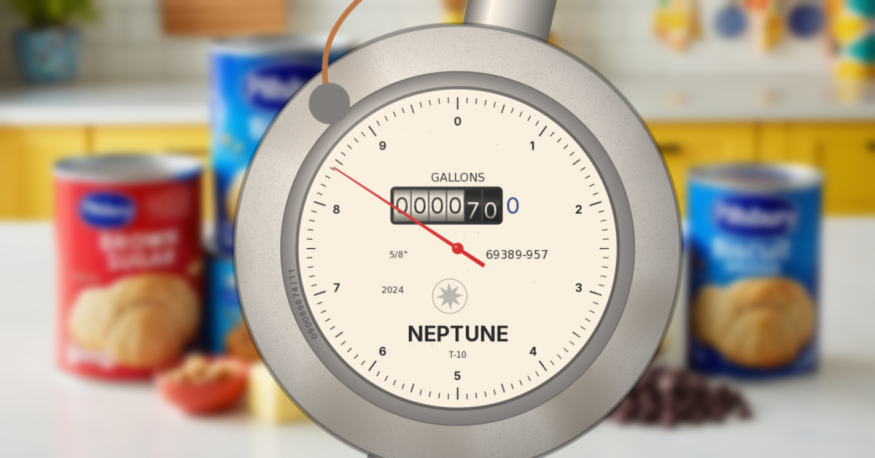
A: 698.4 gal
